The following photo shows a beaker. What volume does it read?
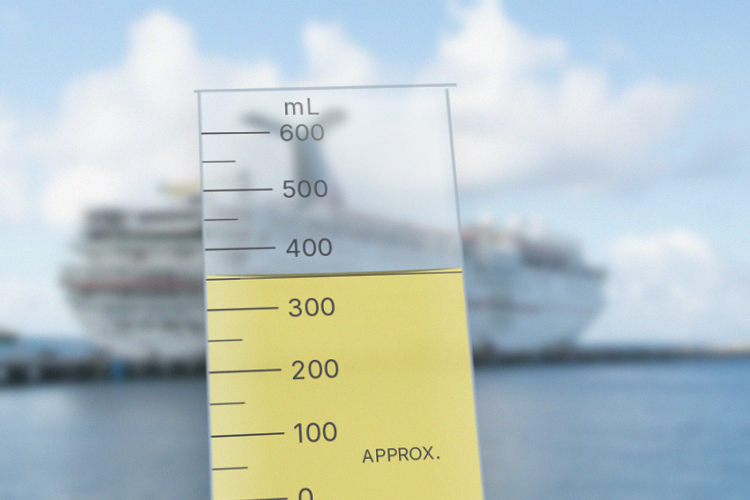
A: 350 mL
